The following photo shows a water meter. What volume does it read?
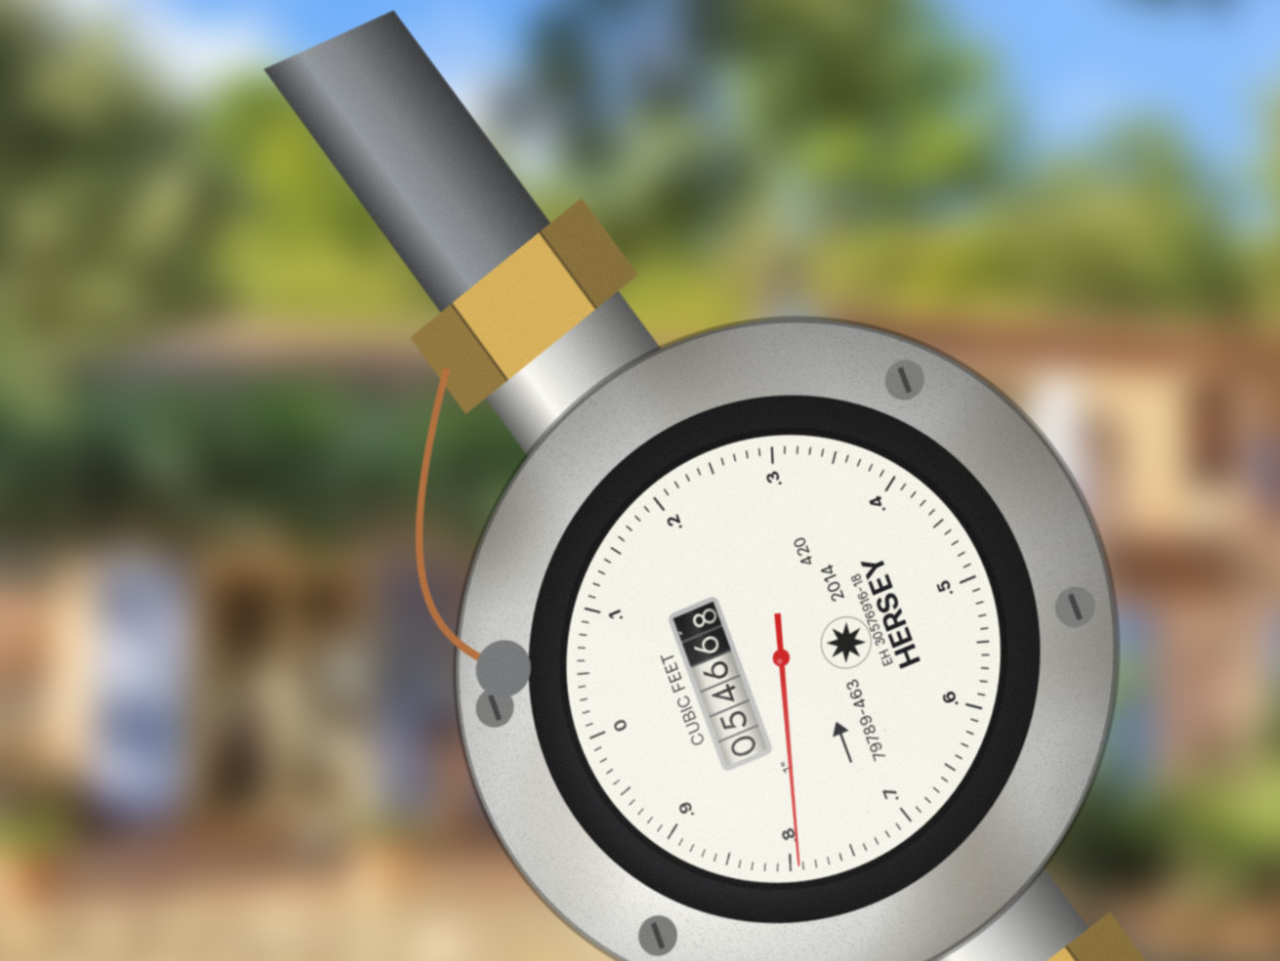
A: 54667.79 ft³
